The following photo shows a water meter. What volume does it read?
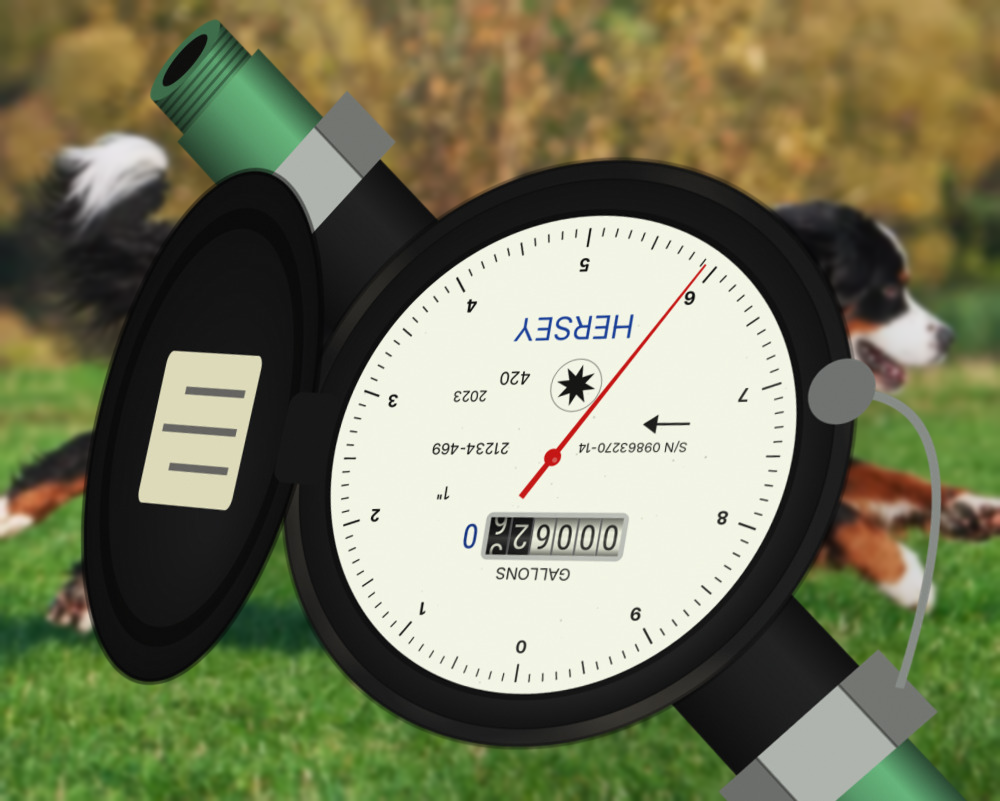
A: 6255.9 gal
